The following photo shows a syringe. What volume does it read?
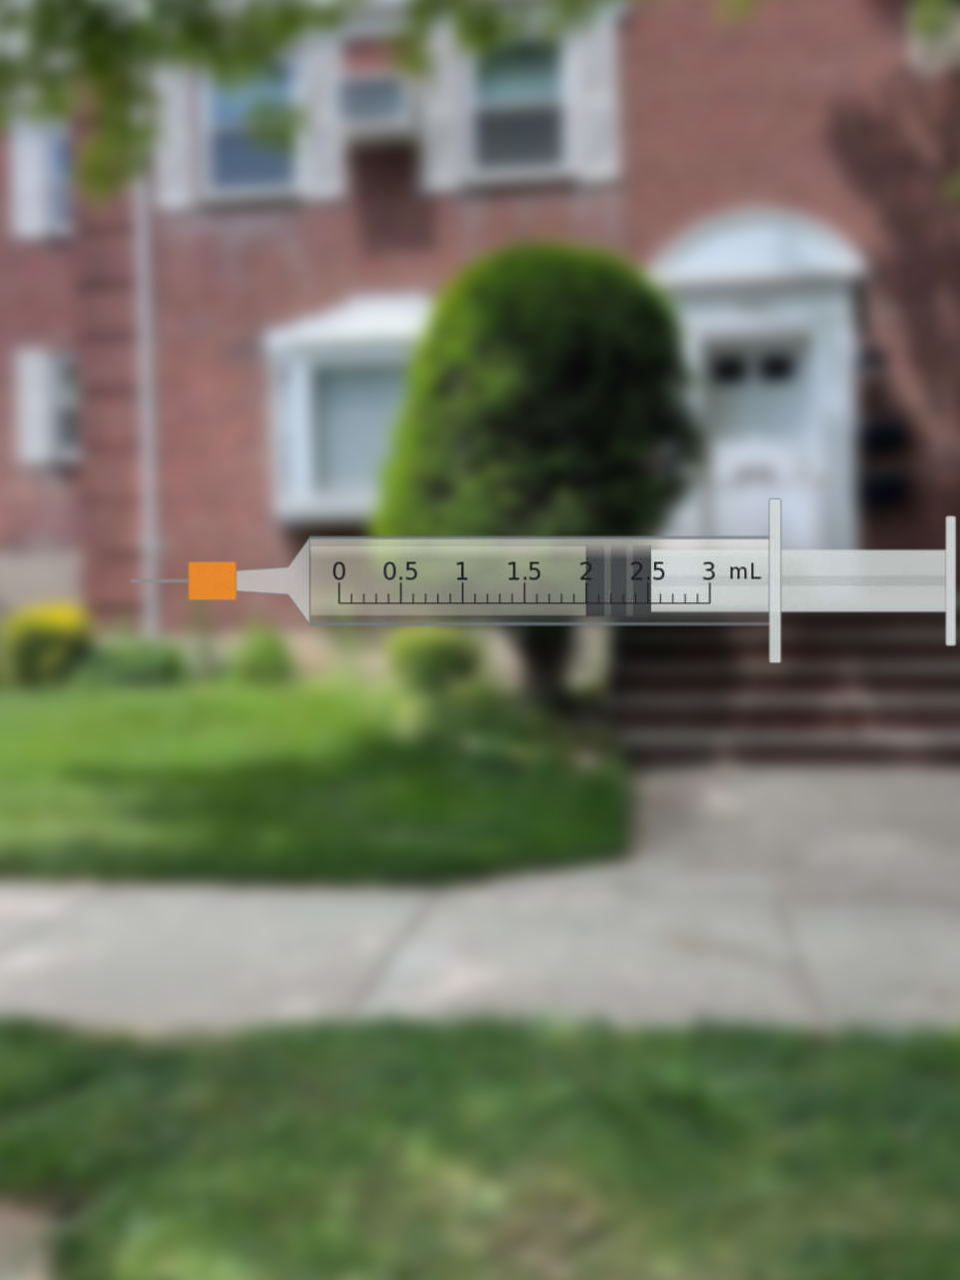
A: 2 mL
